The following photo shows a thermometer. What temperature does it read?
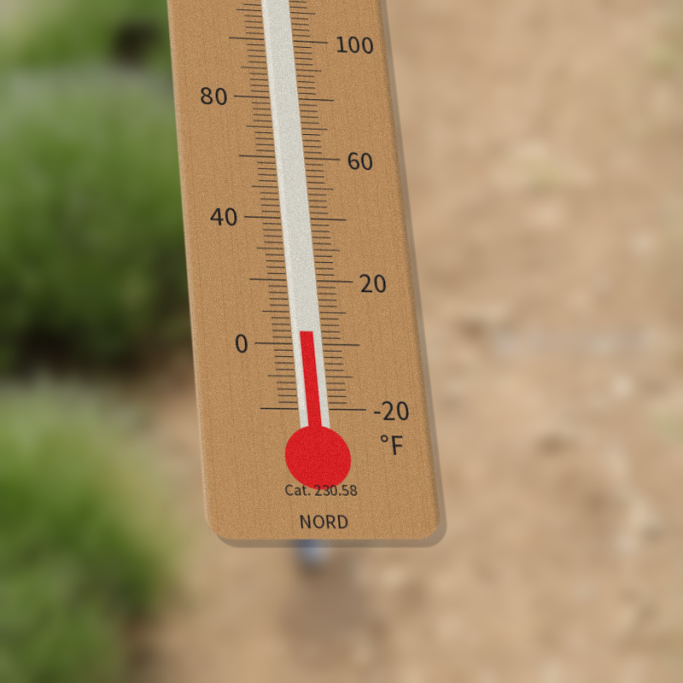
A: 4 °F
